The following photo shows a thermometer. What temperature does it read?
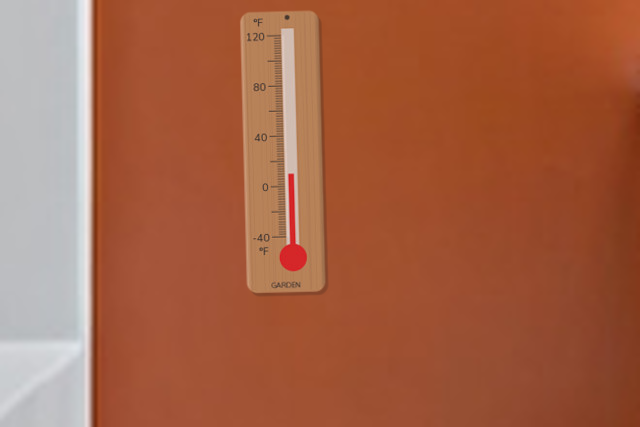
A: 10 °F
